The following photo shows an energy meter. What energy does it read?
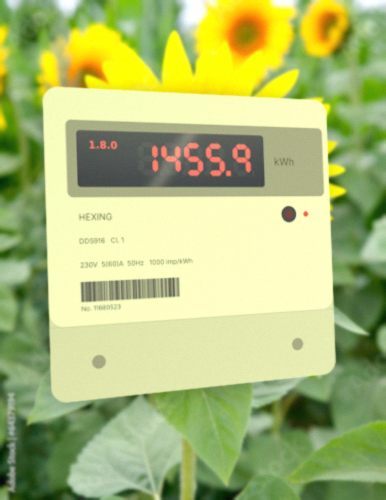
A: 1455.9 kWh
